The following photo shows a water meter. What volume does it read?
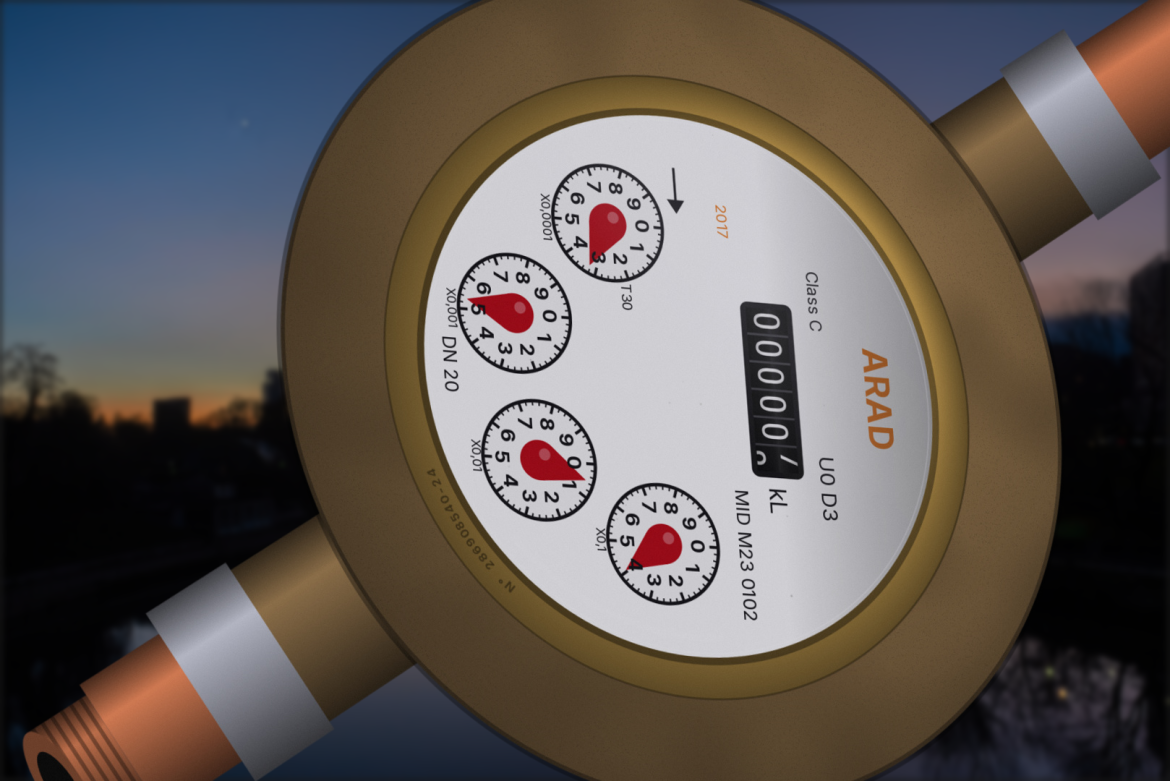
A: 7.4053 kL
